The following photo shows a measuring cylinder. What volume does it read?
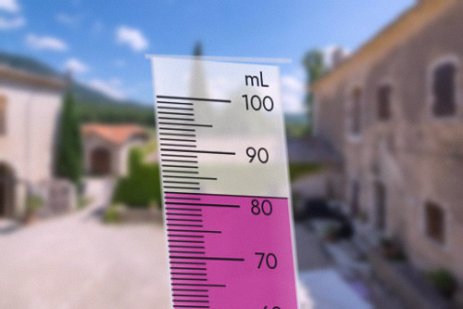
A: 82 mL
